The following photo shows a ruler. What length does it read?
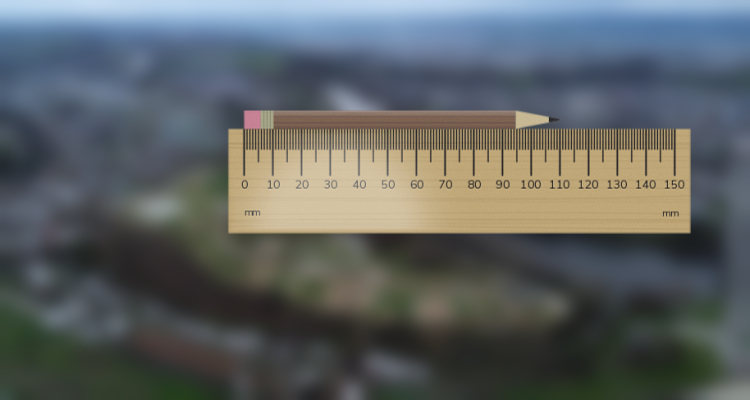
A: 110 mm
